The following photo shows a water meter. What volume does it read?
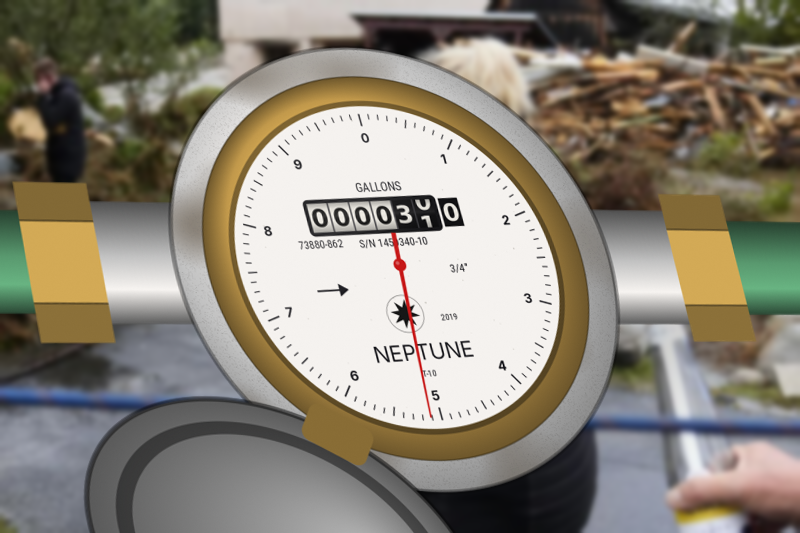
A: 305.1 gal
